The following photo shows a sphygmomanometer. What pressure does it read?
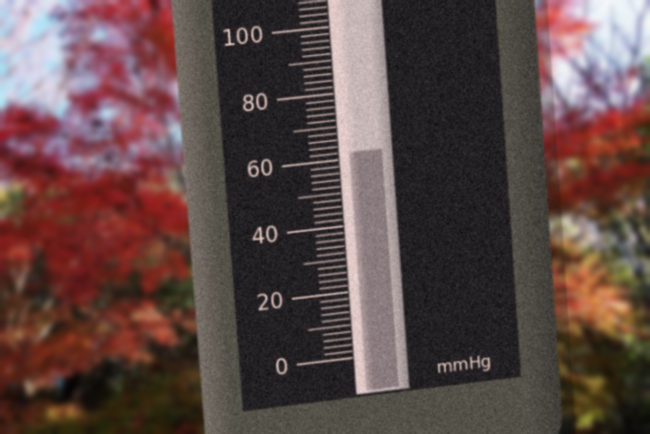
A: 62 mmHg
